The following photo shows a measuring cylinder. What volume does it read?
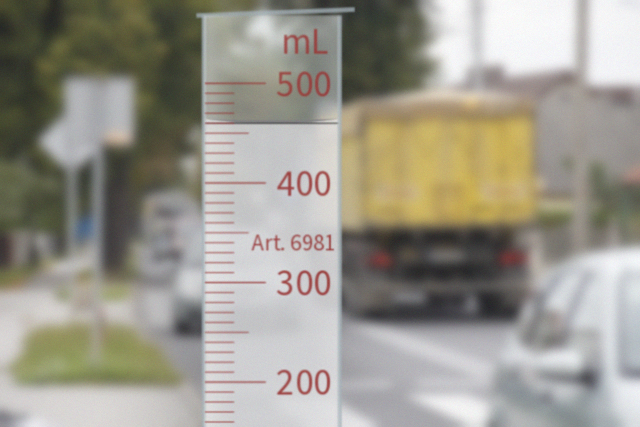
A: 460 mL
